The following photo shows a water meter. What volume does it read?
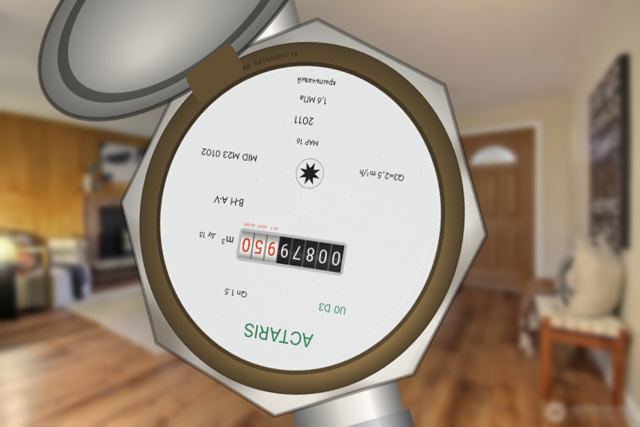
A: 879.950 m³
